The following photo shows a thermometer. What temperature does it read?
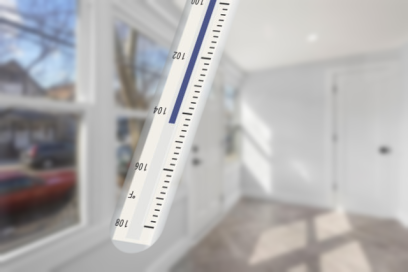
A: 104.4 °F
